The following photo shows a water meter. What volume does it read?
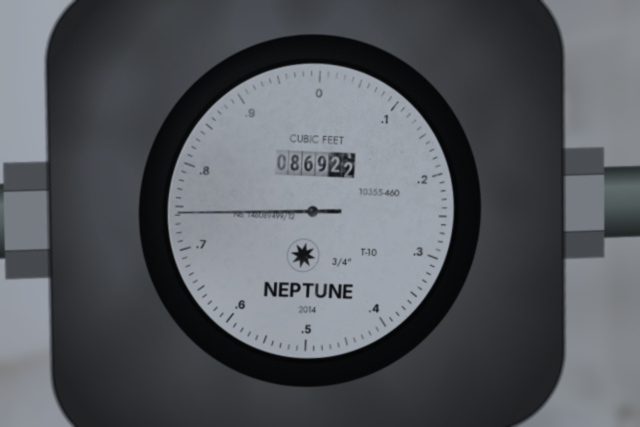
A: 86921.74 ft³
